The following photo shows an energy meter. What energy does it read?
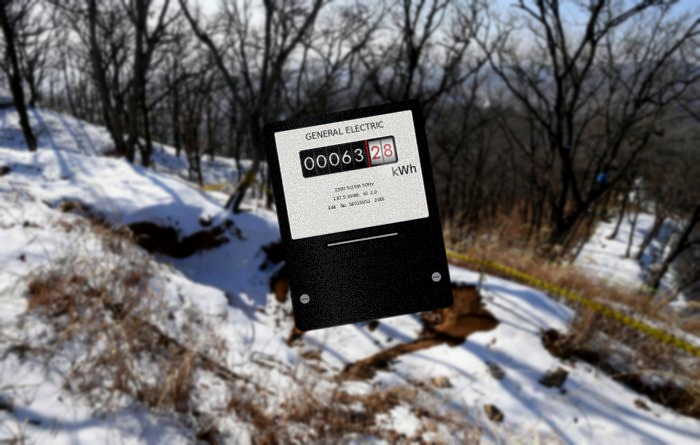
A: 63.28 kWh
